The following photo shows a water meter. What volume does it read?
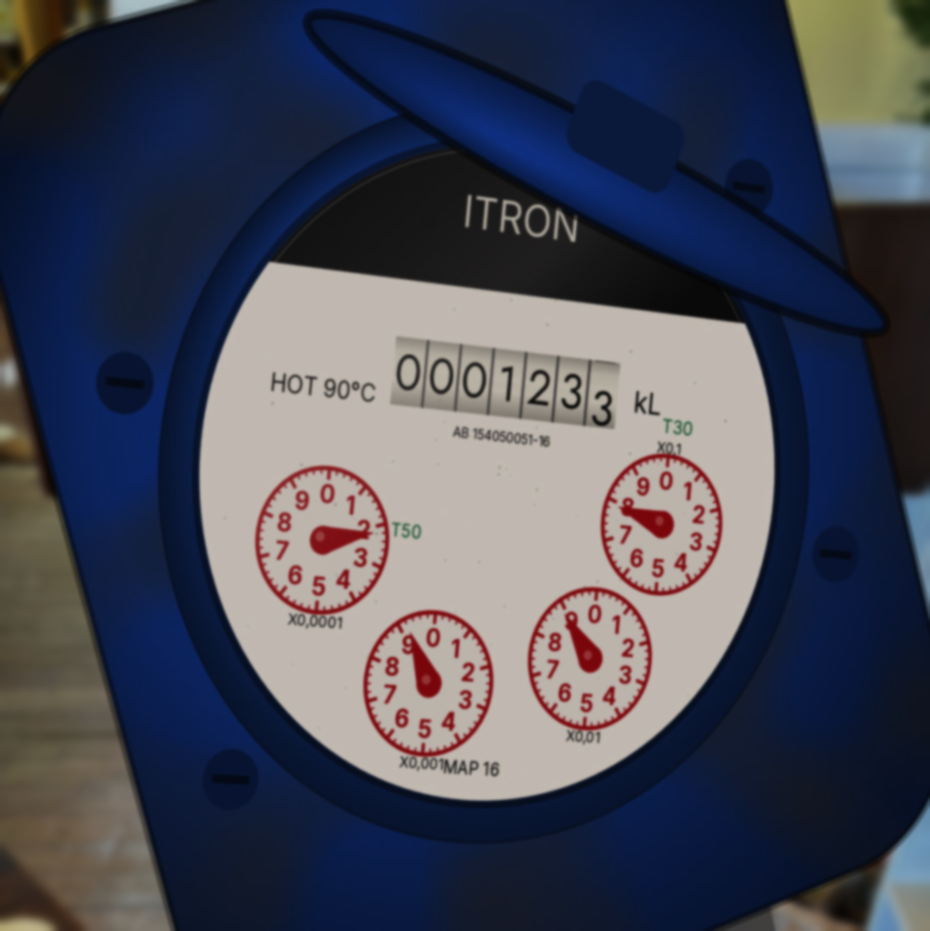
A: 1232.7892 kL
